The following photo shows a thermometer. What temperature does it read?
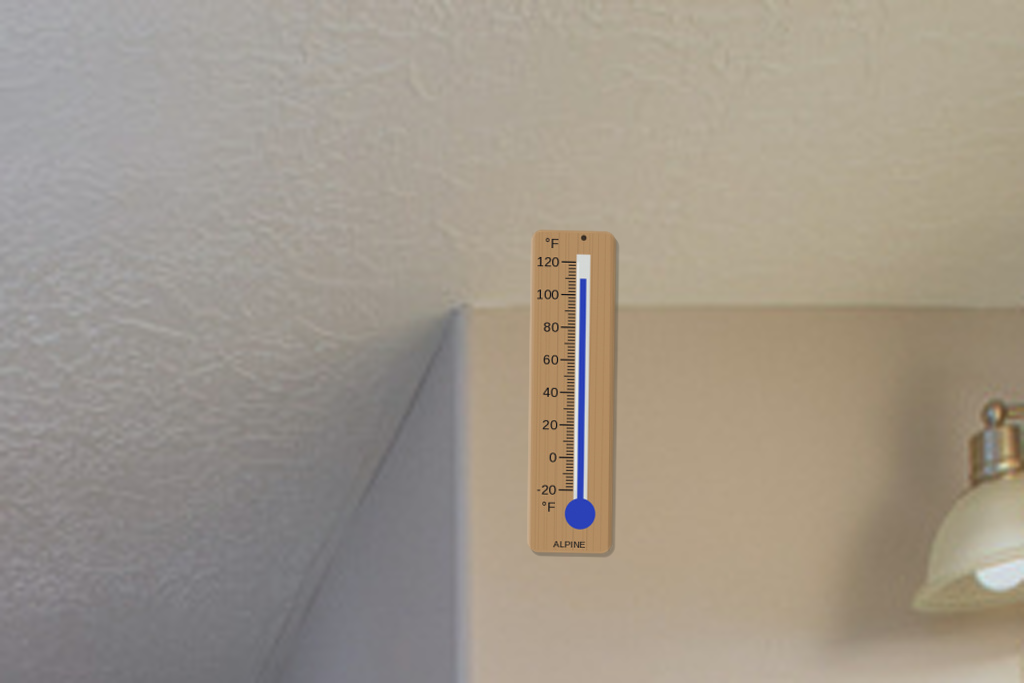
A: 110 °F
